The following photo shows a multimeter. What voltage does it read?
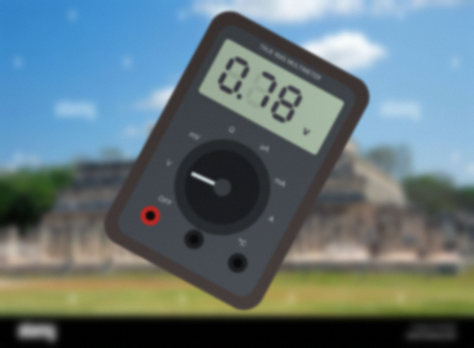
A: 0.78 V
